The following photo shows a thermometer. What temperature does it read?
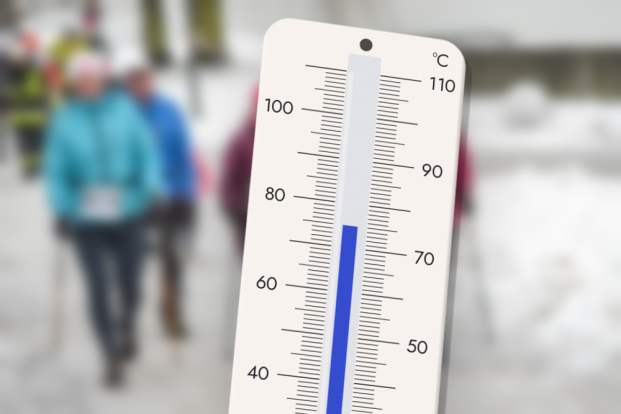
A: 75 °C
